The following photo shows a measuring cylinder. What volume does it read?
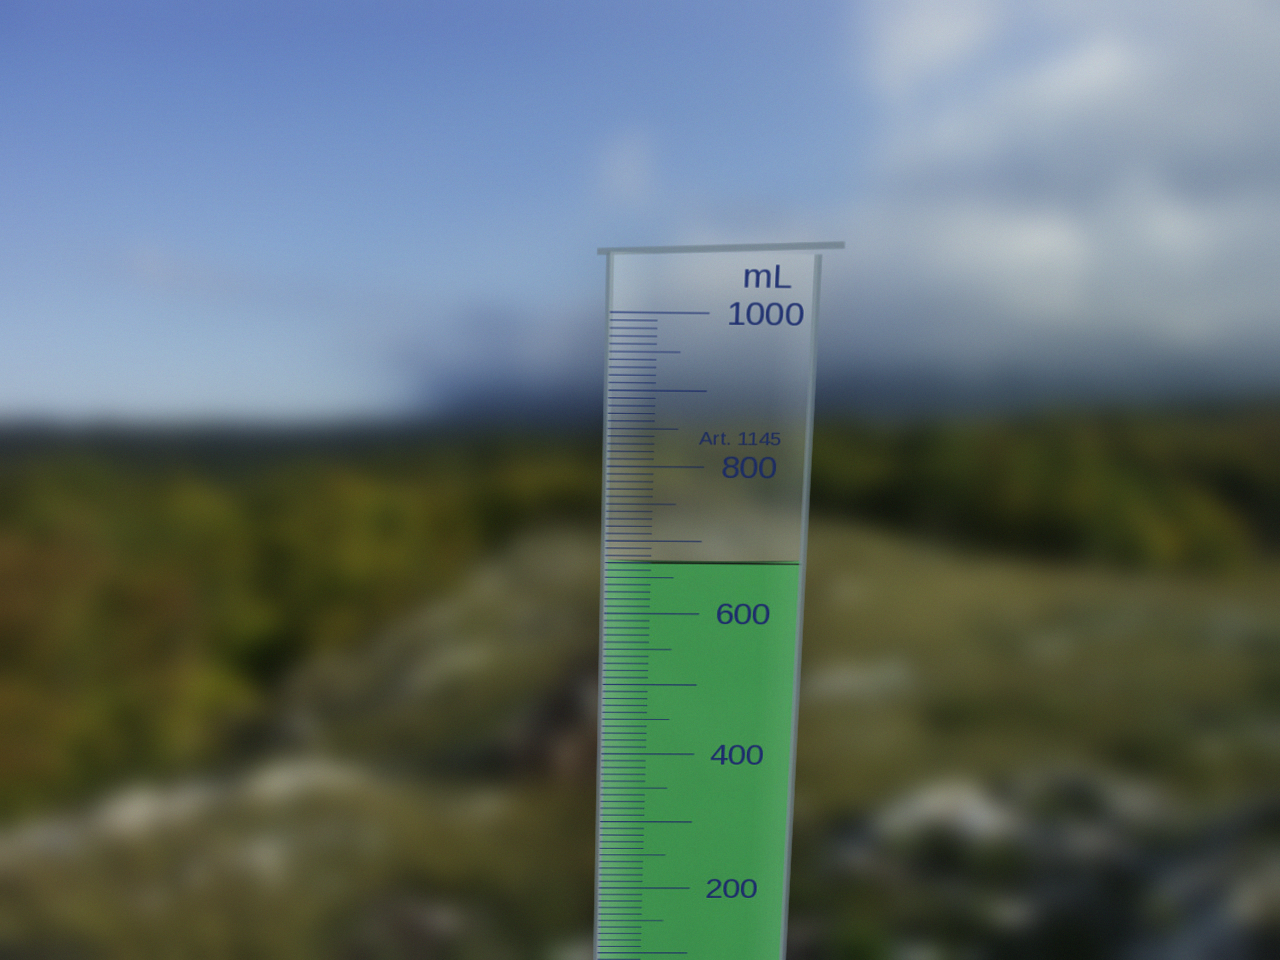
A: 670 mL
